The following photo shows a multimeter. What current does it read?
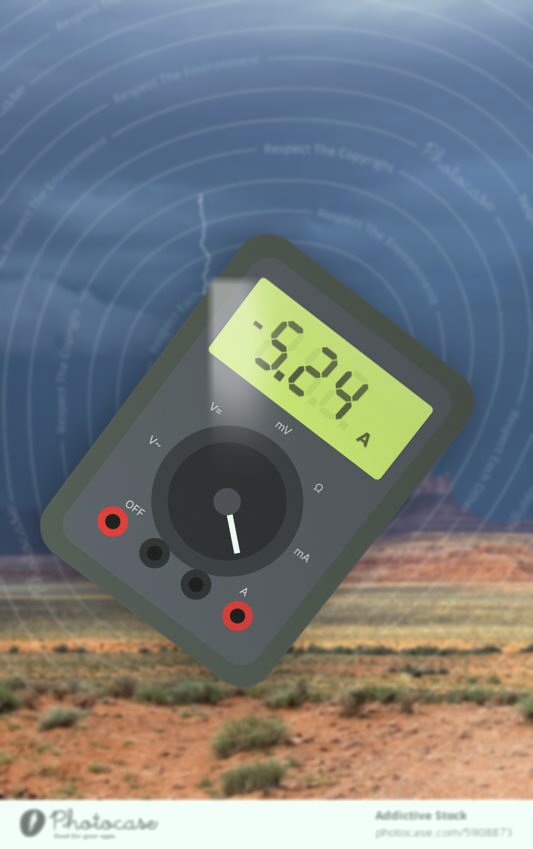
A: -5.24 A
